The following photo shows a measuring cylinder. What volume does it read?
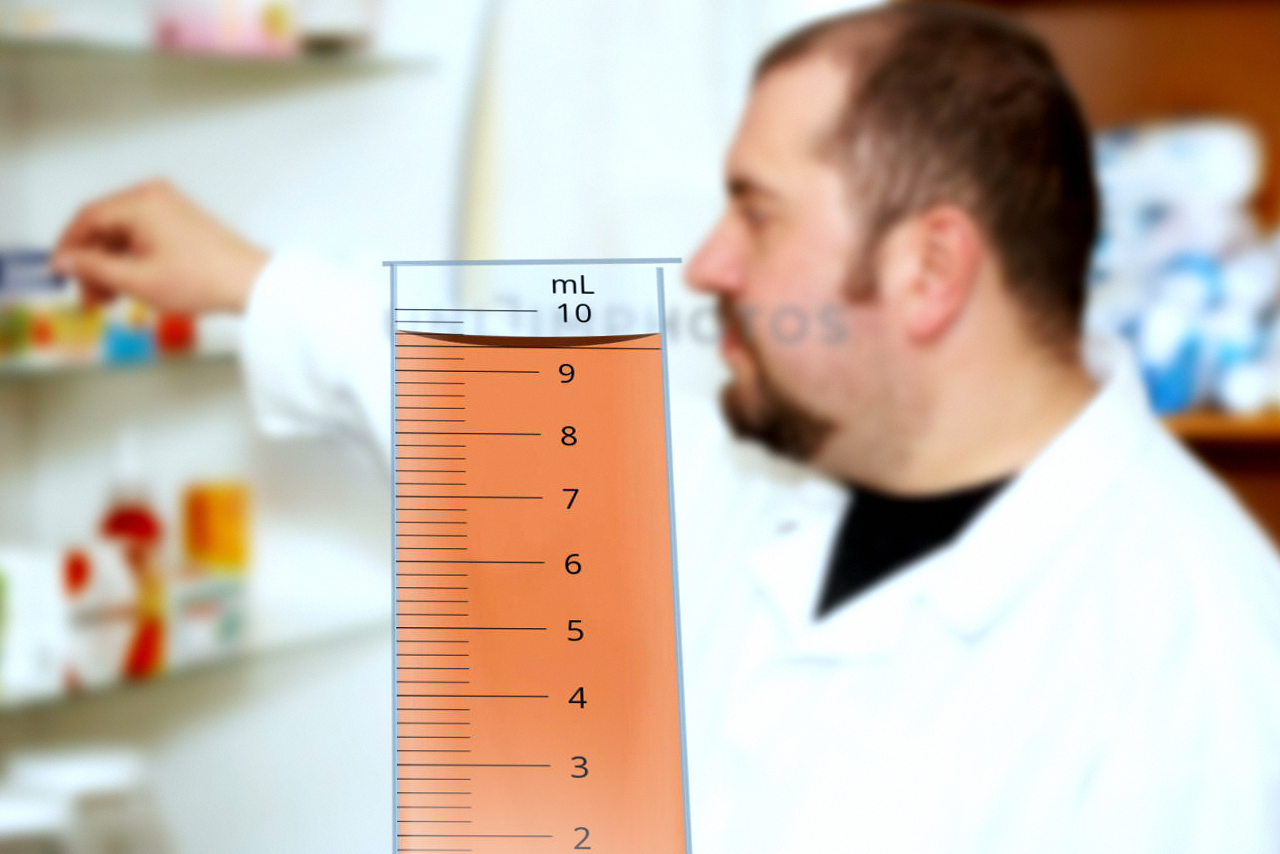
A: 9.4 mL
